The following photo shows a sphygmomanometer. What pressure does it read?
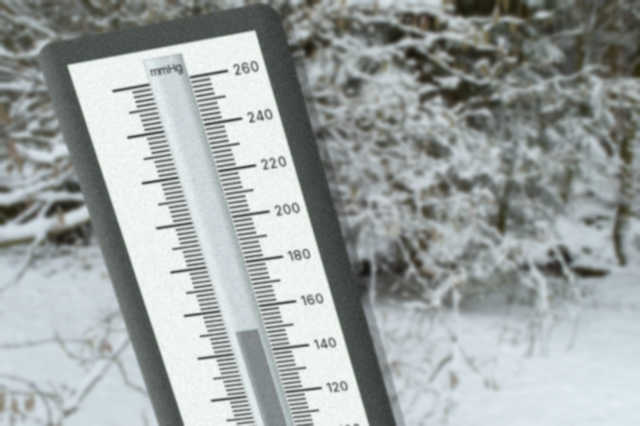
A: 150 mmHg
